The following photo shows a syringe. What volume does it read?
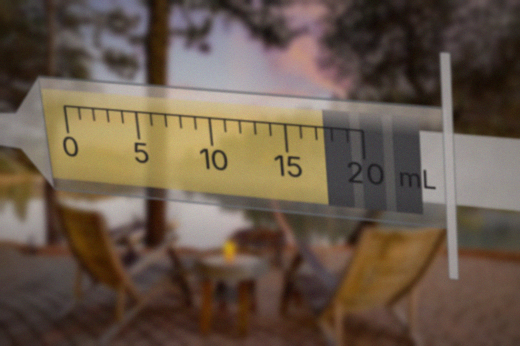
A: 17.5 mL
